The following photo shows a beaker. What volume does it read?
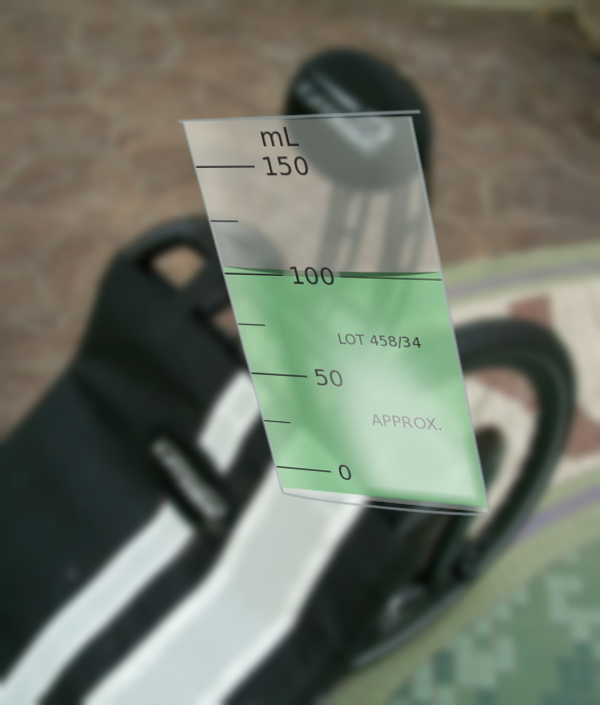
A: 100 mL
